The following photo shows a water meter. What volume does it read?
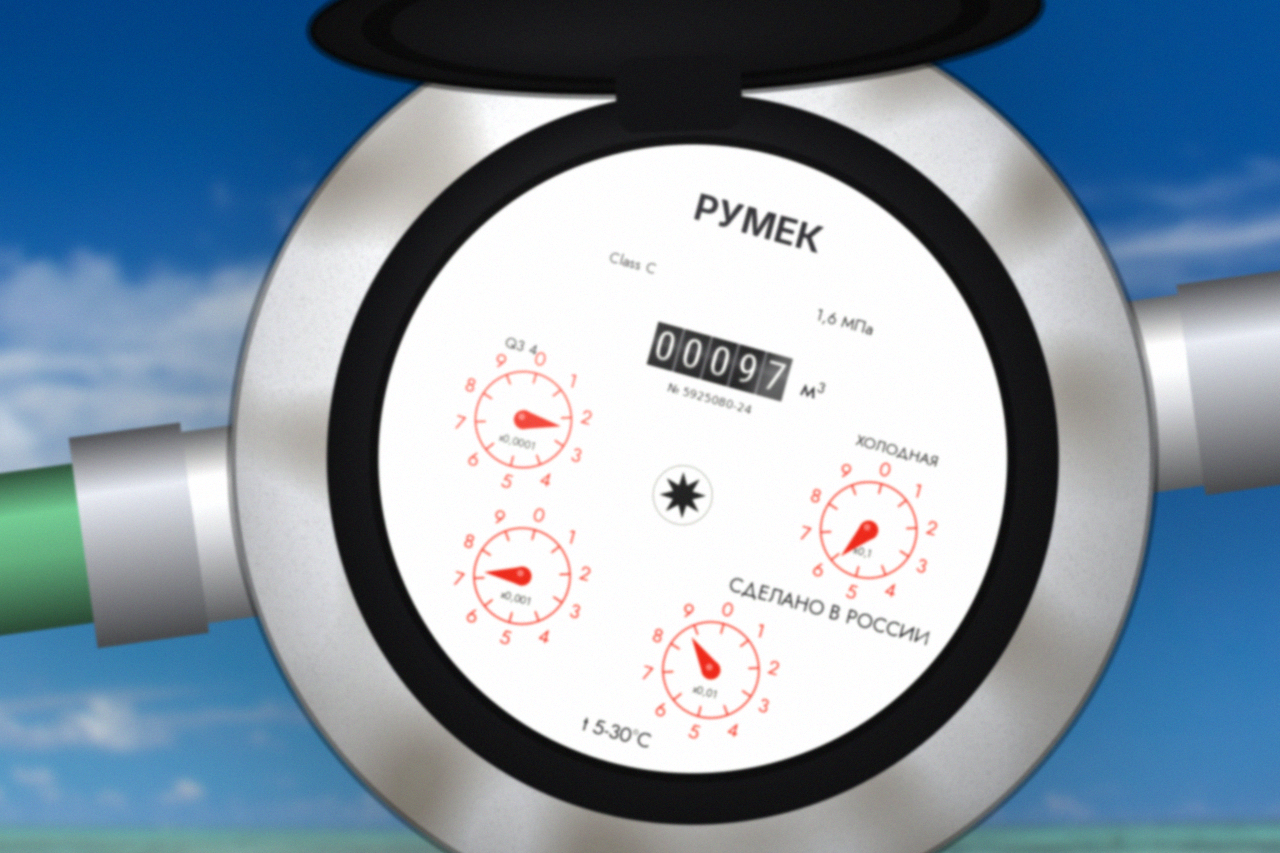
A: 97.5872 m³
